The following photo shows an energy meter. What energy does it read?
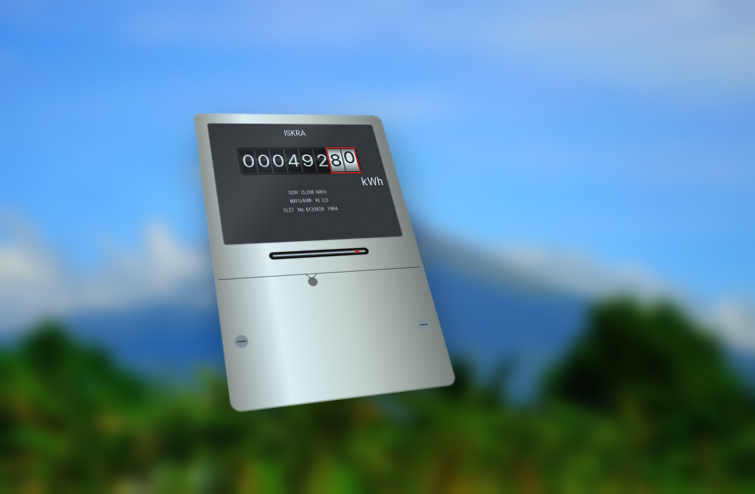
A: 492.80 kWh
